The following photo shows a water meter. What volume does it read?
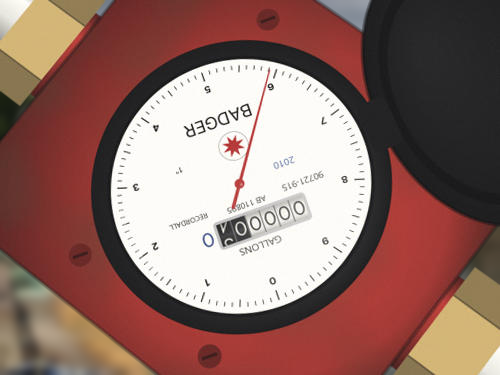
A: 35.9 gal
